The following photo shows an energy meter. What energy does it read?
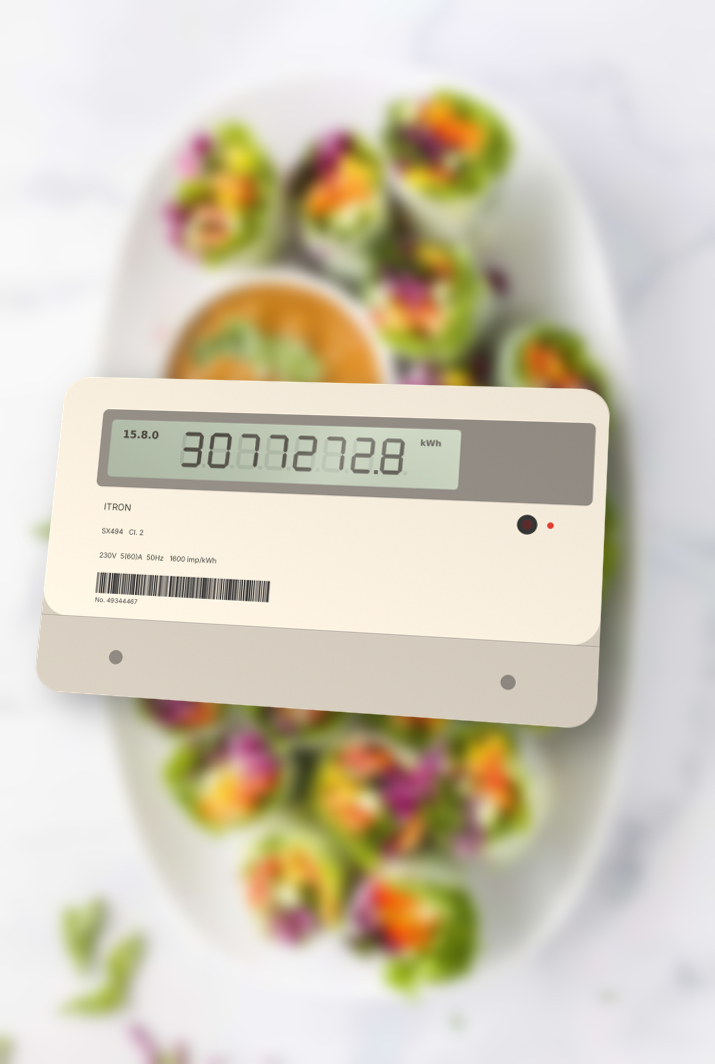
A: 3077272.8 kWh
